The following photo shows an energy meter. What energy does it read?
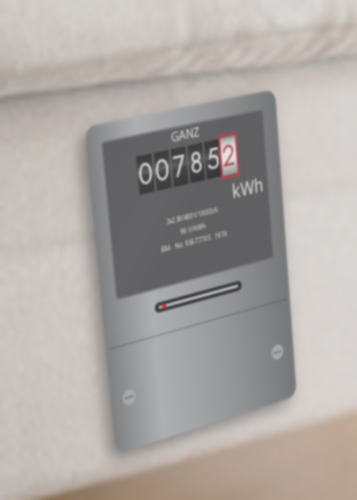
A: 785.2 kWh
